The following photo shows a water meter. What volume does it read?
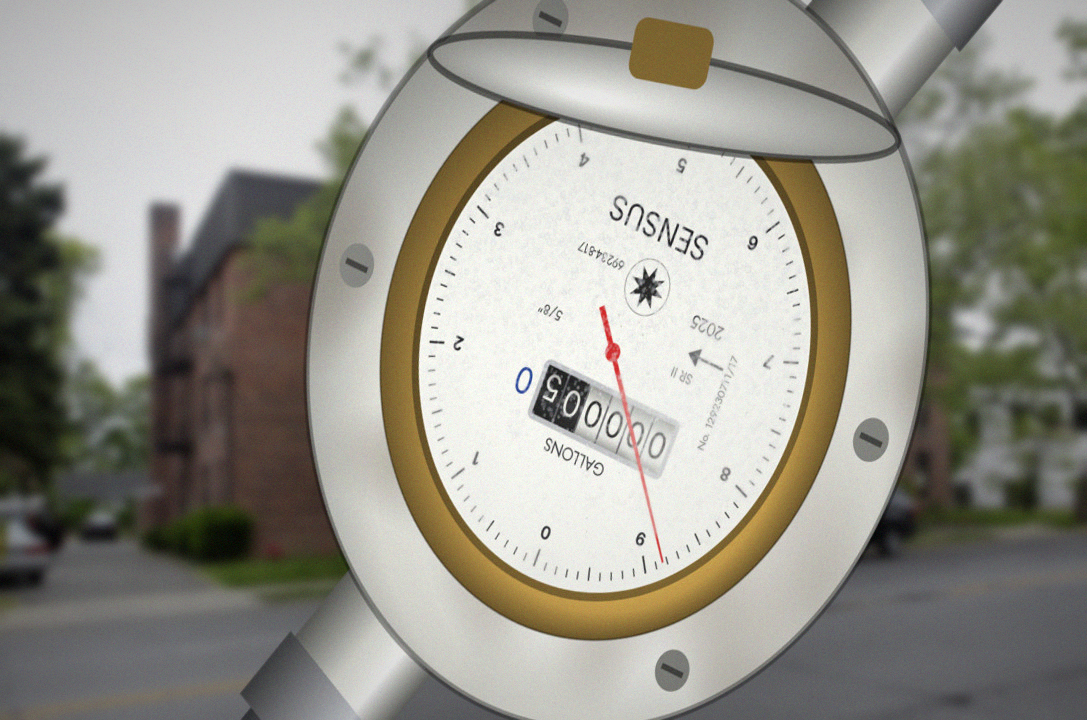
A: 48.8 gal
